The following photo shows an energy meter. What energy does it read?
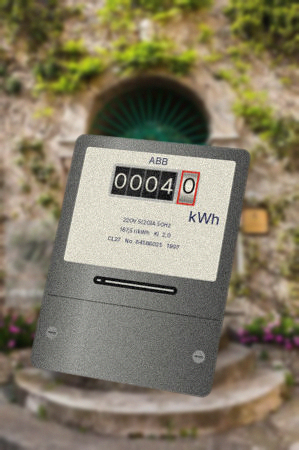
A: 4.0 kWh
